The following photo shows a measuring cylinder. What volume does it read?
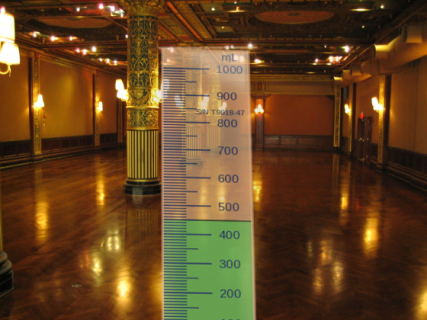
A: 450 mL
